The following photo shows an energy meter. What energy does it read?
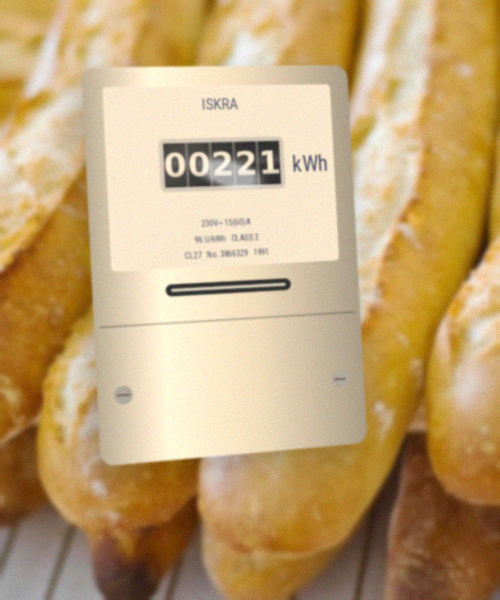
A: 221 kWh
